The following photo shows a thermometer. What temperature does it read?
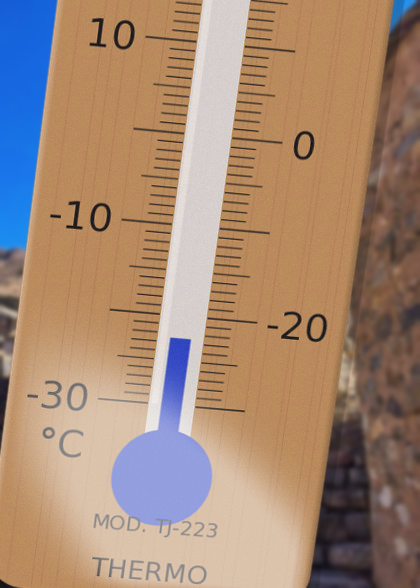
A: -22.5 °C
